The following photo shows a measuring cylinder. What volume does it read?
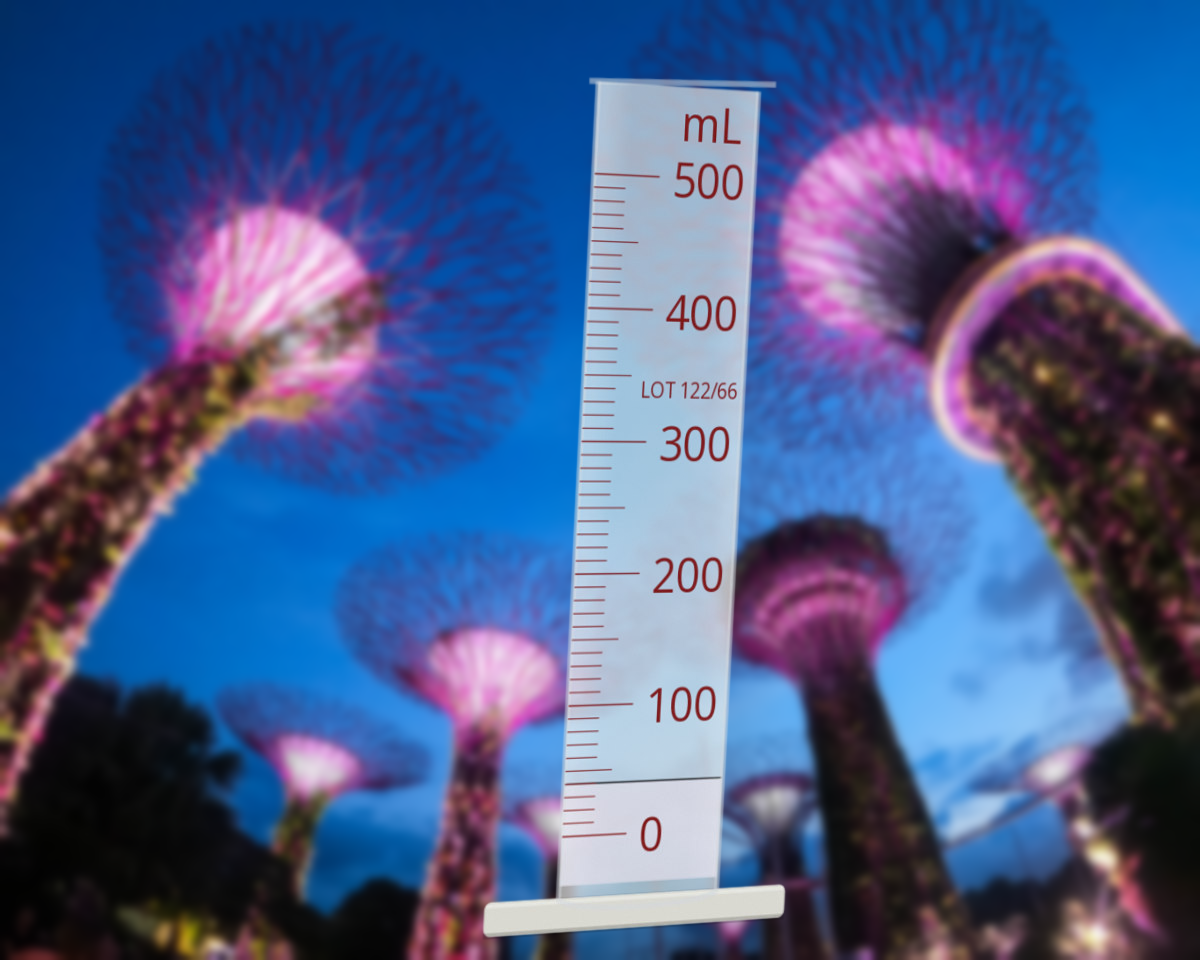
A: 40 mL
